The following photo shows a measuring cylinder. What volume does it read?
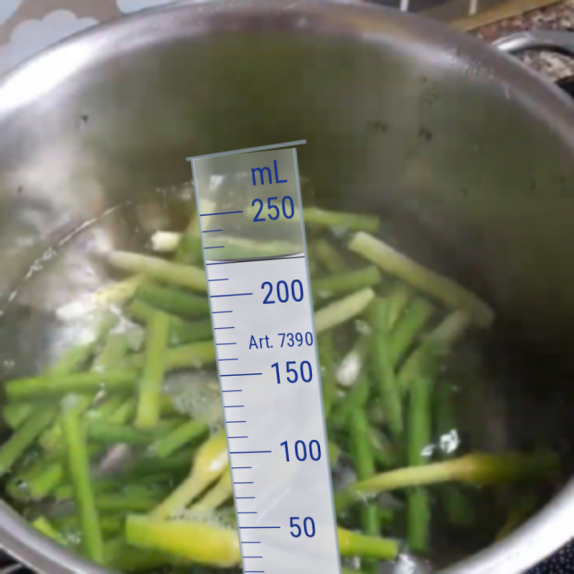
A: 220 mL
